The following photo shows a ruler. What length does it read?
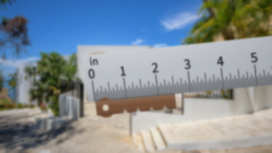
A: 2.5 in
